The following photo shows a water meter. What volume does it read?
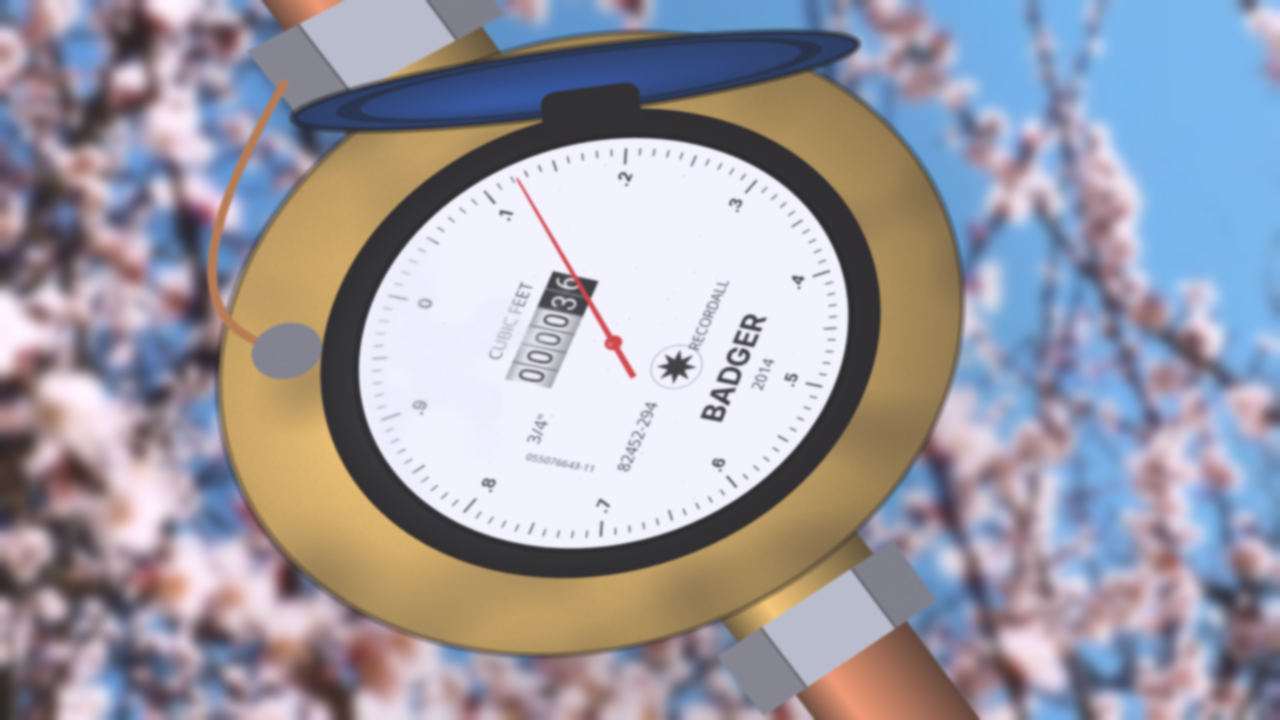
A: 36.12 ft³
